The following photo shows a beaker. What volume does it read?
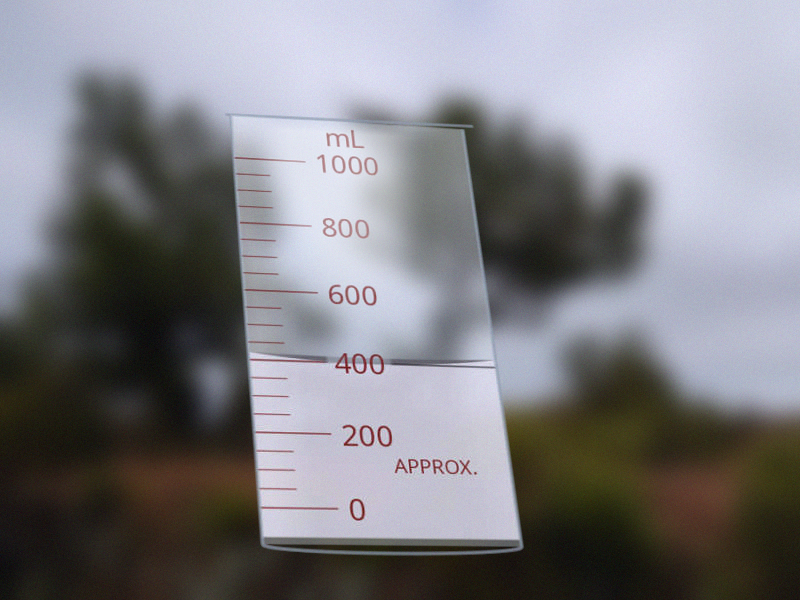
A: 400 mL
